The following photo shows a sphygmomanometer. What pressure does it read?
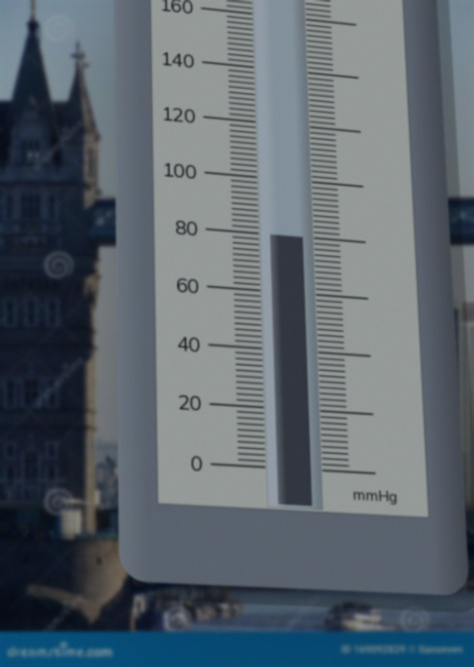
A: 80 mmHg
